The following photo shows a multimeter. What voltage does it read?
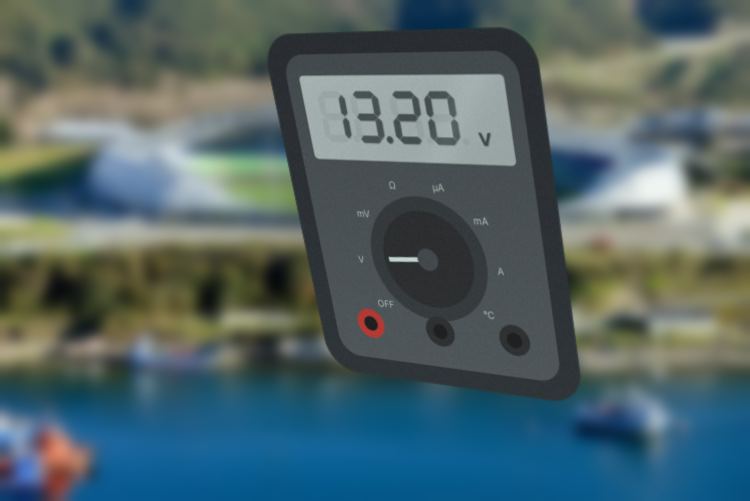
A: 13.20 V
